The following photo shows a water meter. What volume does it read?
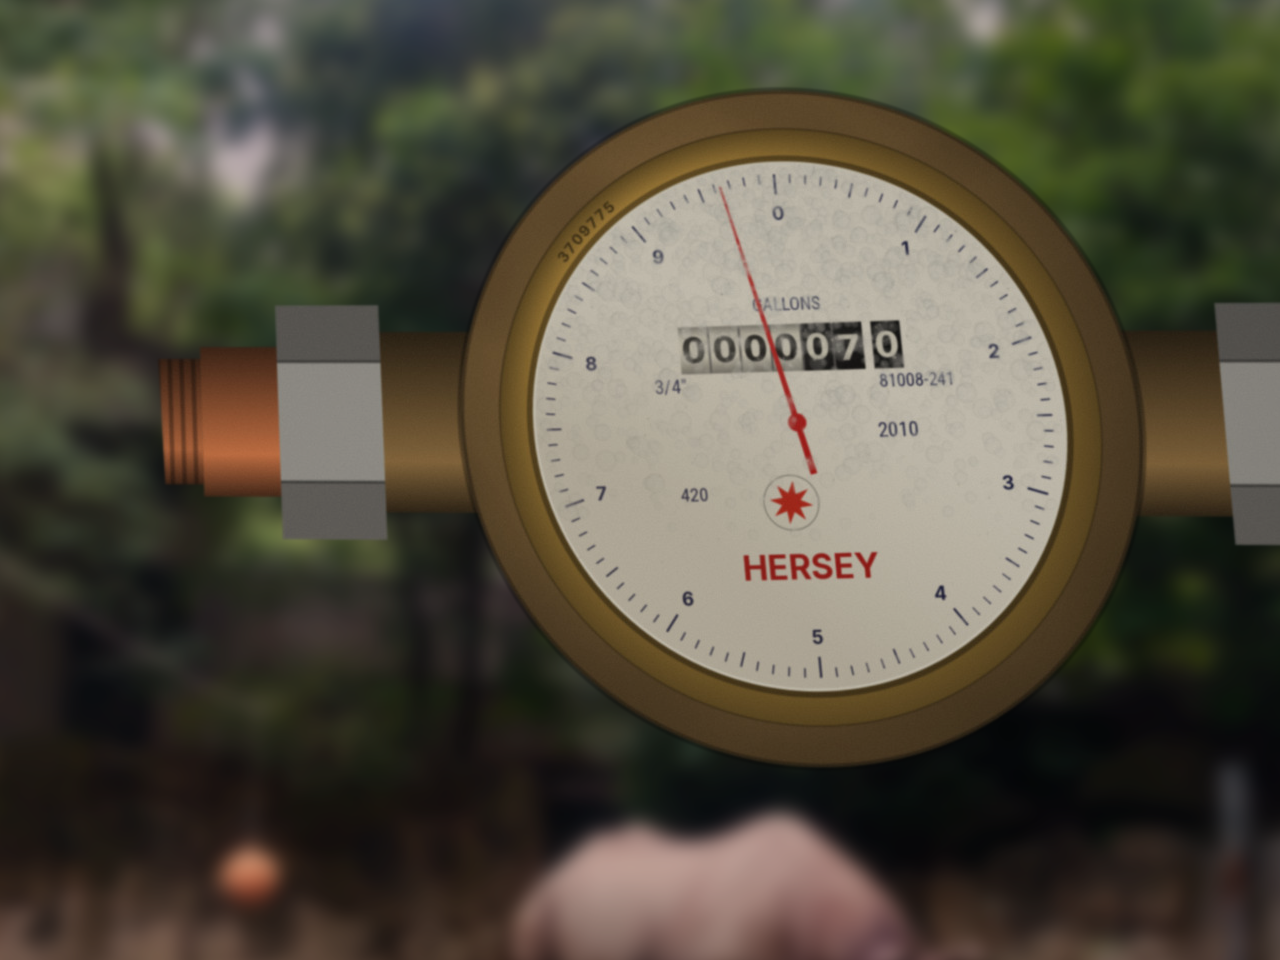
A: 69.6 gal
